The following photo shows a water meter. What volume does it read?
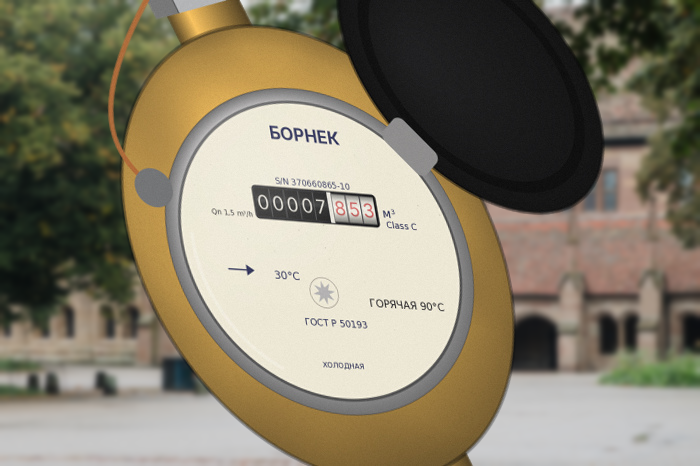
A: 7.853 m³
